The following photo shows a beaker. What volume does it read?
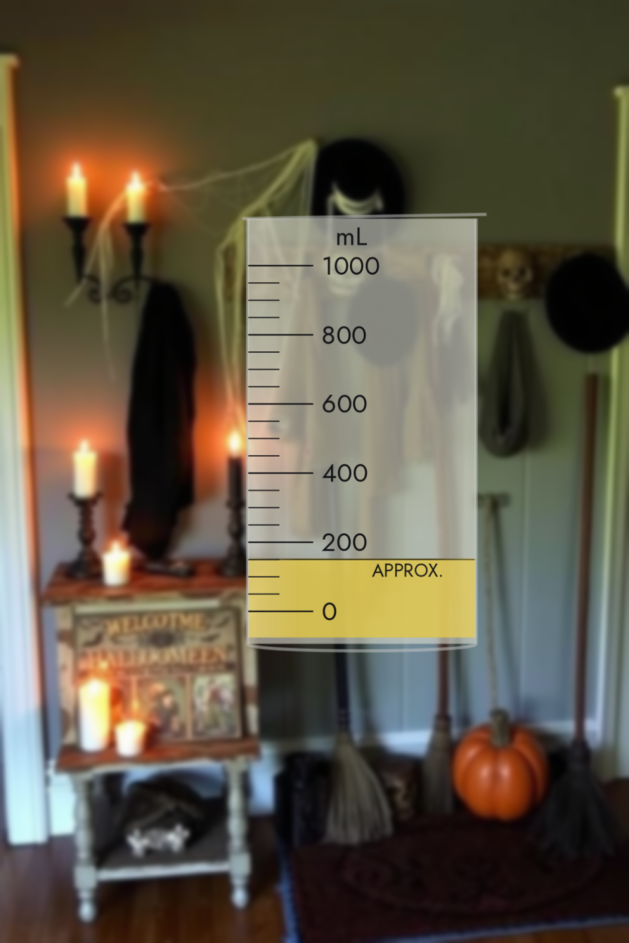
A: 150 mL
